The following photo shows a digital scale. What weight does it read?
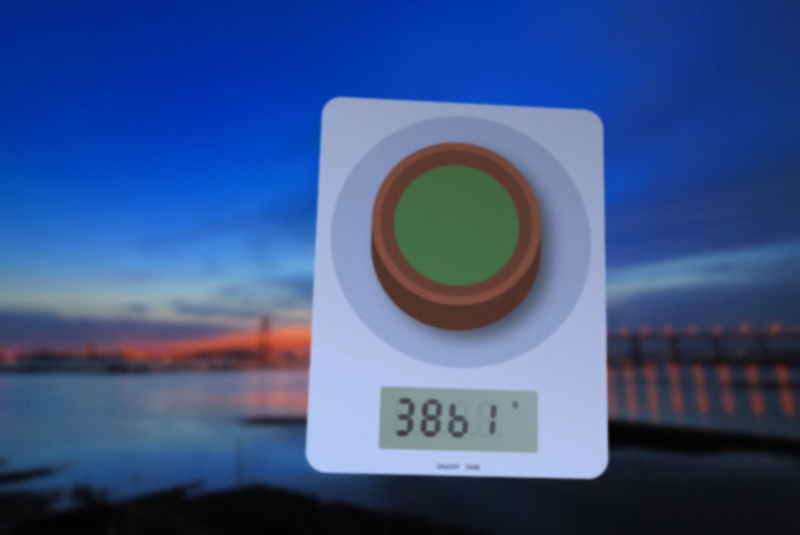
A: 3861 g
